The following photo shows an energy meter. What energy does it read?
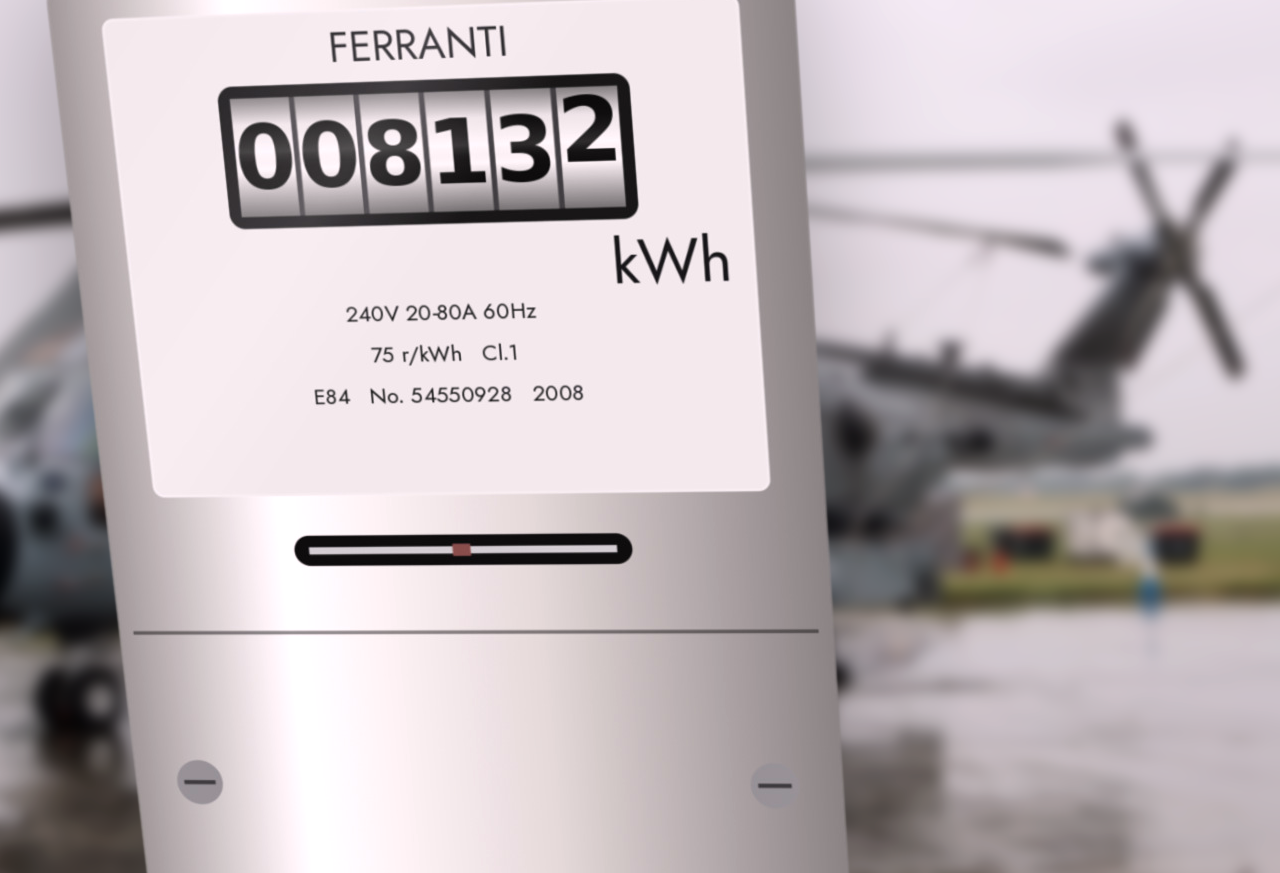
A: 8132 kWh
